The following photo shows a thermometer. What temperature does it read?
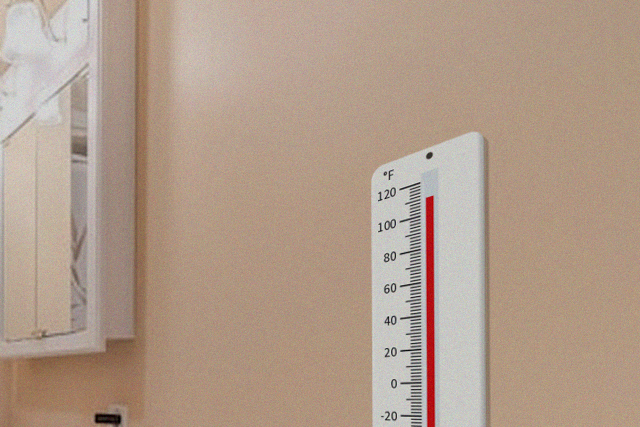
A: 110 °F
